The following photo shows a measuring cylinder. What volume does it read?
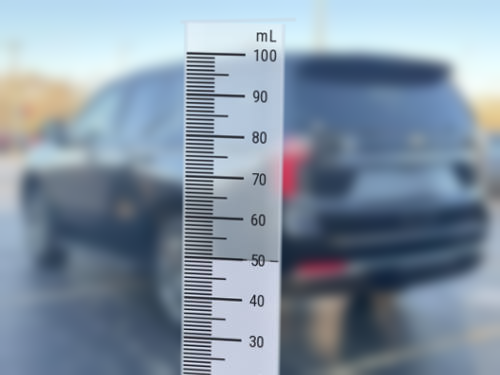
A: 50 mL
